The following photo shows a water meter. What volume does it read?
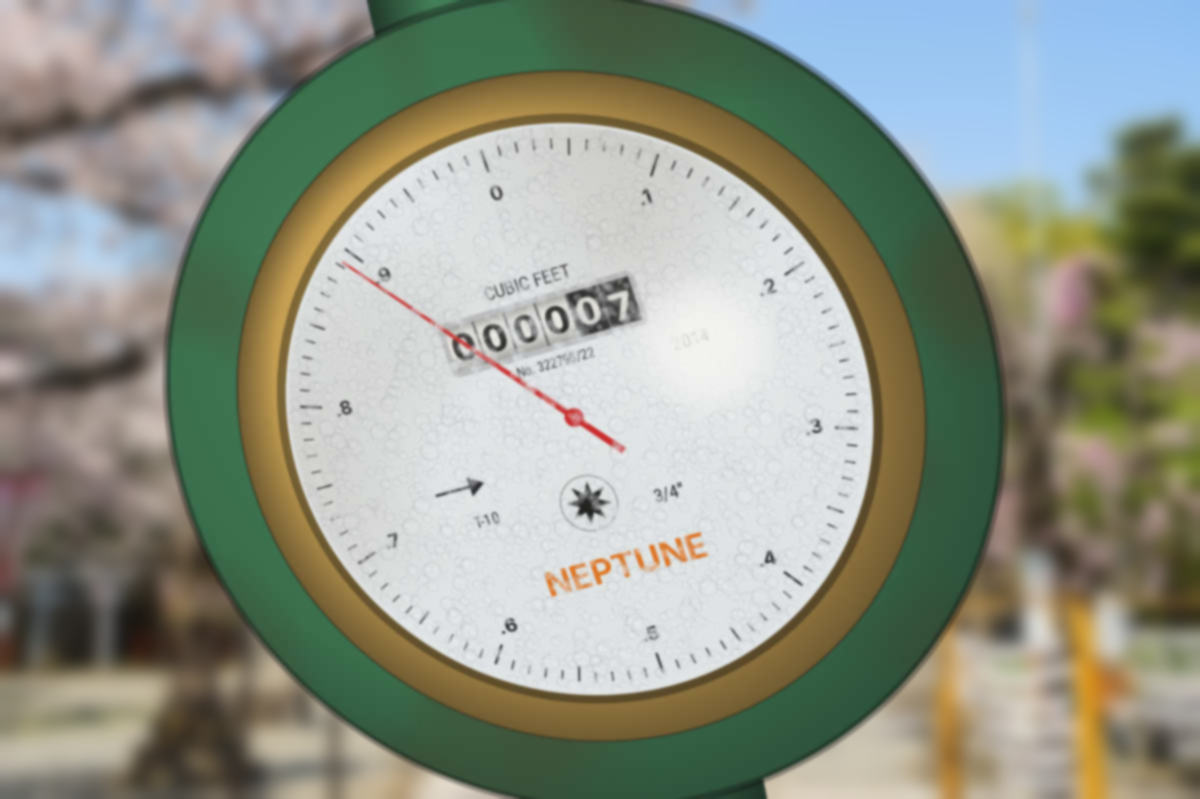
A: 6.89 ft³
